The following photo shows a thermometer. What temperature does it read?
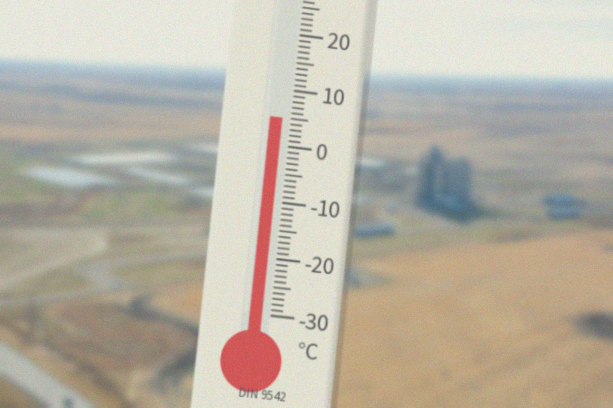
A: 5 °C
